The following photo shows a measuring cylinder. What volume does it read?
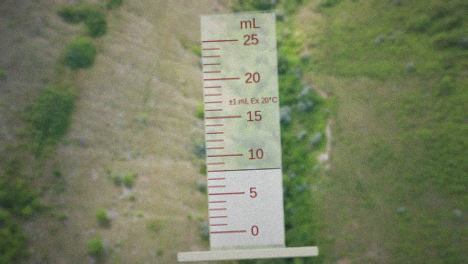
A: 8 mL
